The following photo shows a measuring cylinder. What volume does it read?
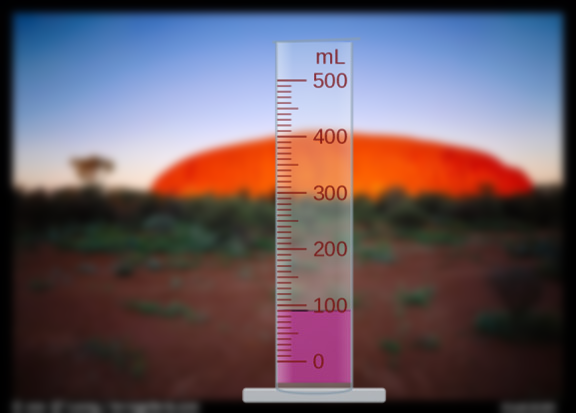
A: 90 mL
